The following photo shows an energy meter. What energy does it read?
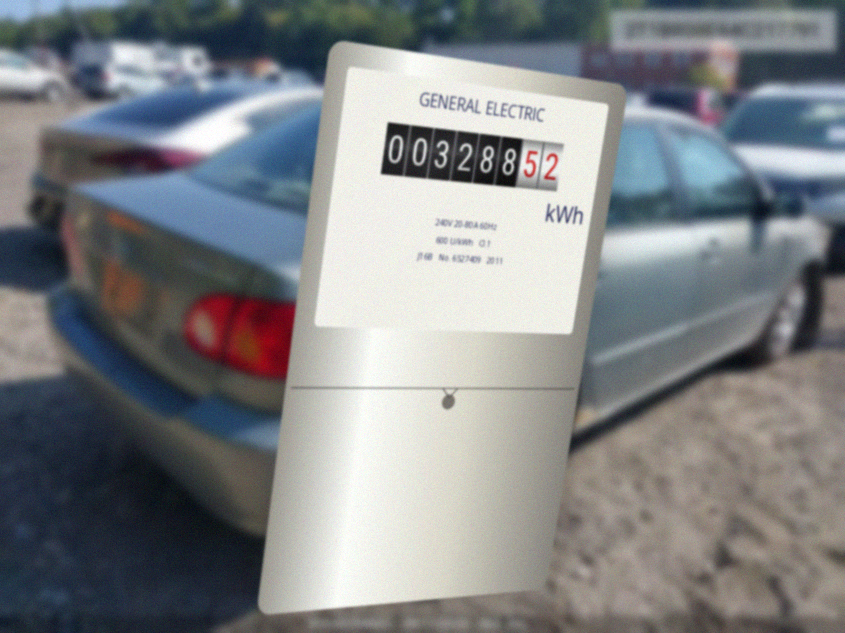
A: 3288.52 kWh
